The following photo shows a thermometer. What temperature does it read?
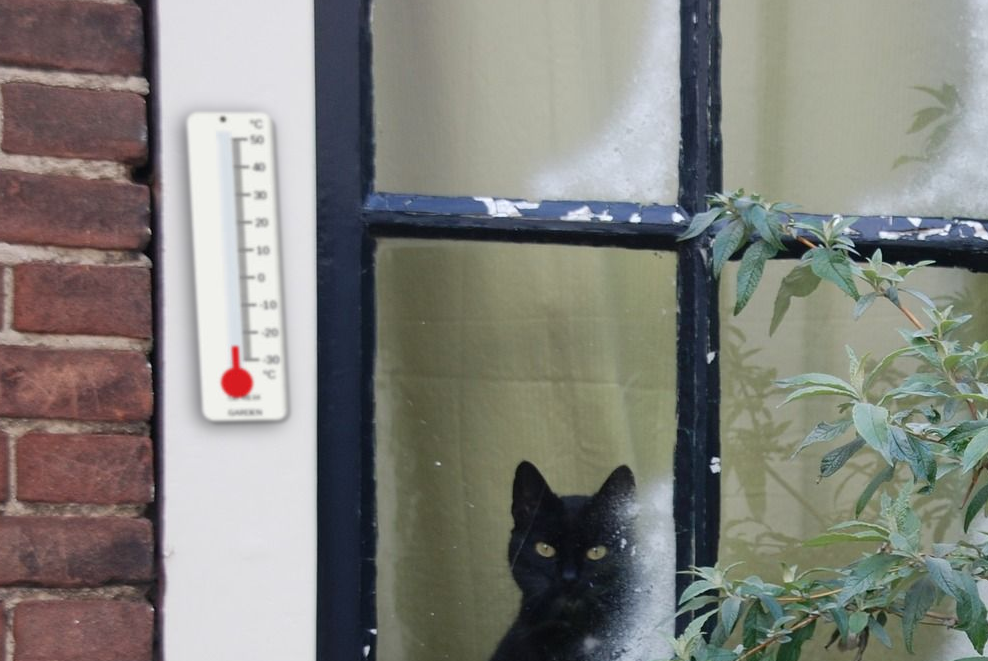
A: -25 °C
